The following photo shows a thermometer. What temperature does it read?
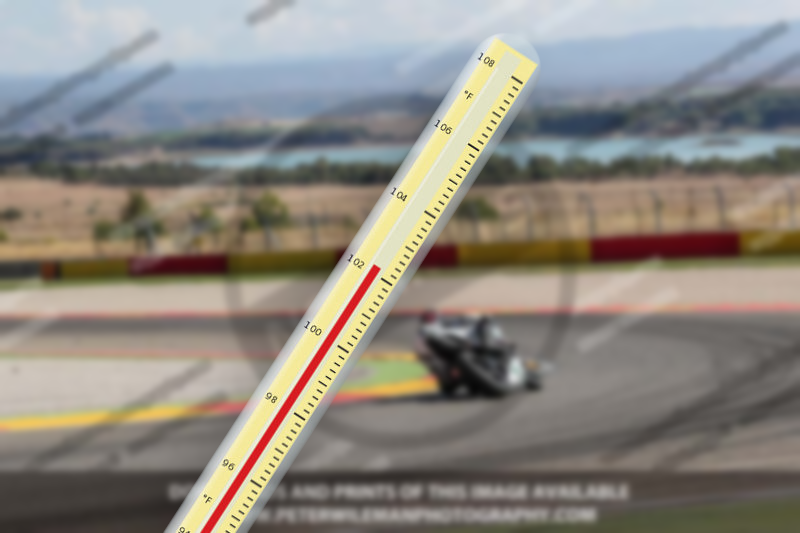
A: 102.2 °F
